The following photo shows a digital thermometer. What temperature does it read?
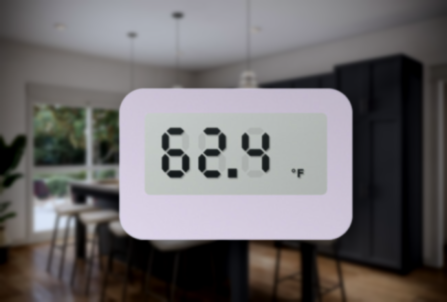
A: 62.4 °F
